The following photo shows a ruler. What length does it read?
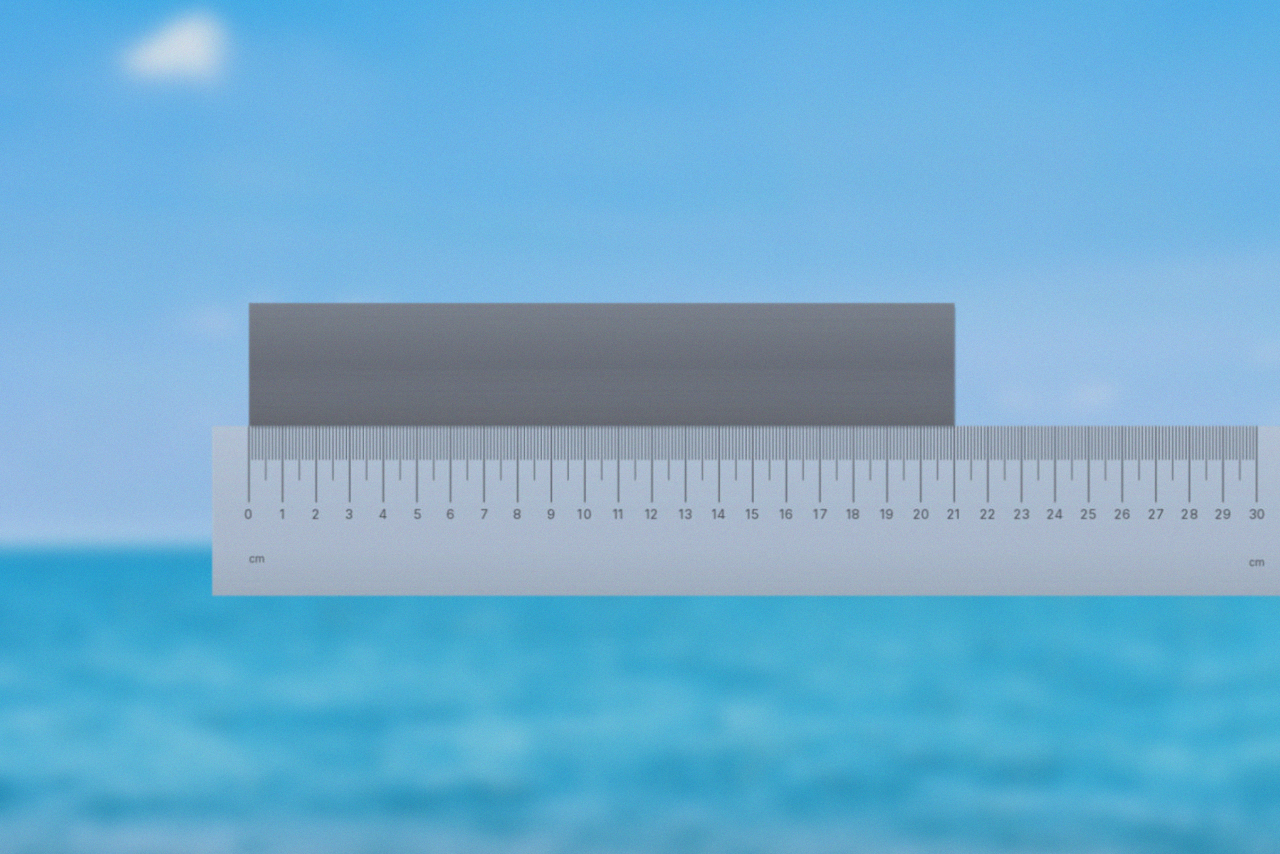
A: 21 cm
